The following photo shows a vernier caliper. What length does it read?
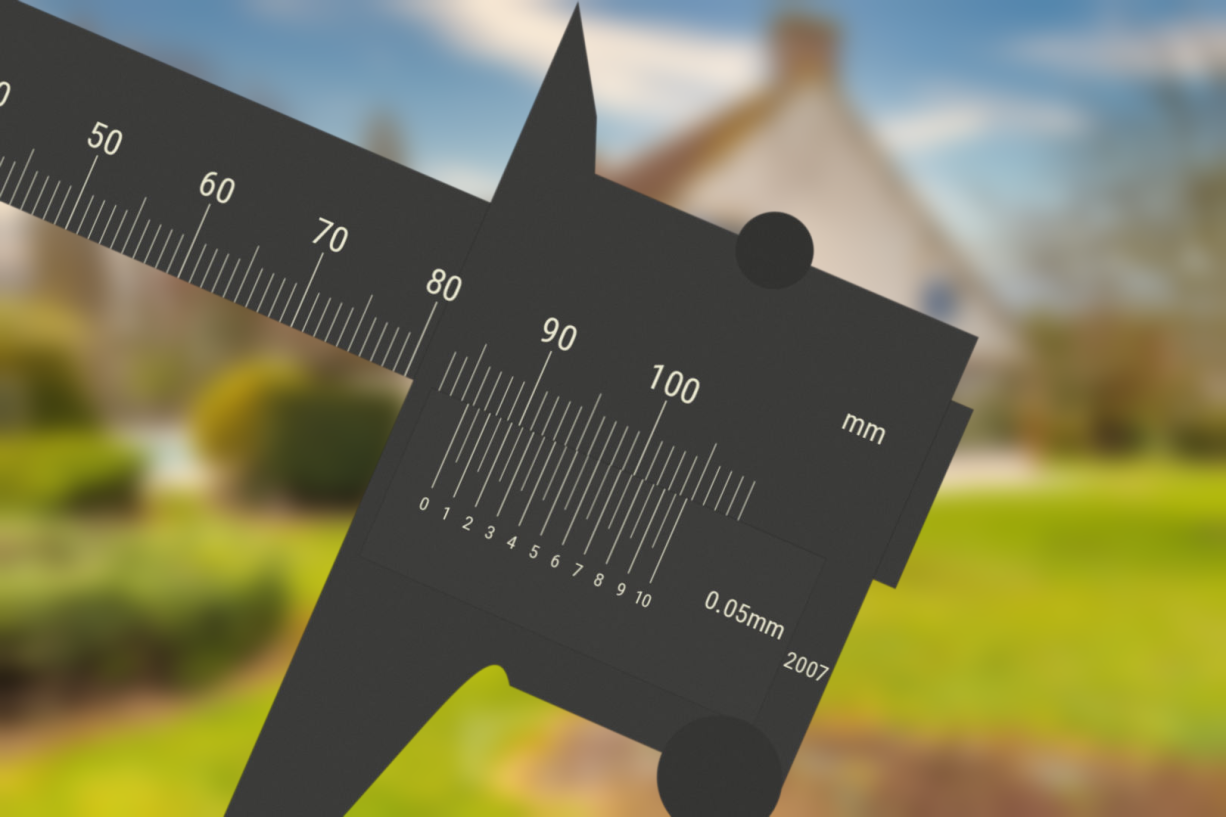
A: 85.6 mm
